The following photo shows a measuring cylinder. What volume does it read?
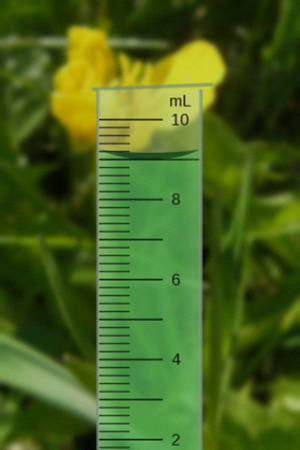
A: 9 mL
